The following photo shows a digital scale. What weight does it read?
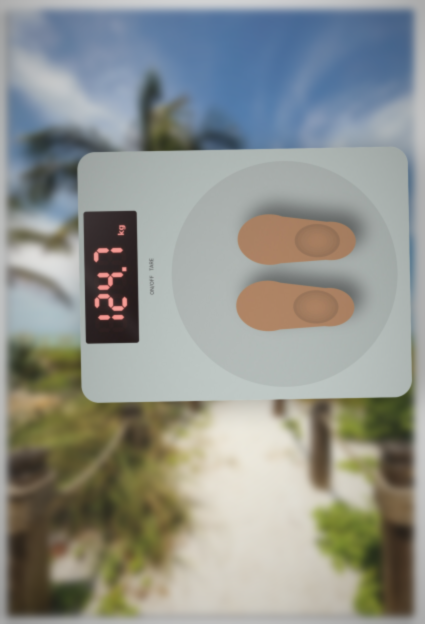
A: 124.7 kg
